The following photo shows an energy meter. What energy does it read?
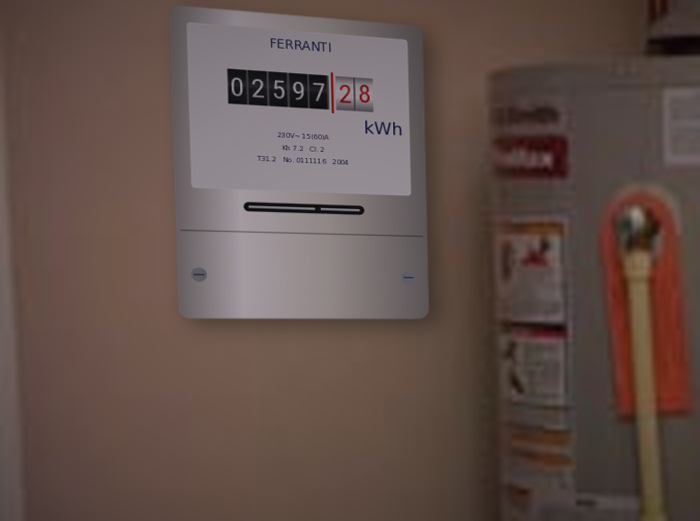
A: 2597.28 kWh
